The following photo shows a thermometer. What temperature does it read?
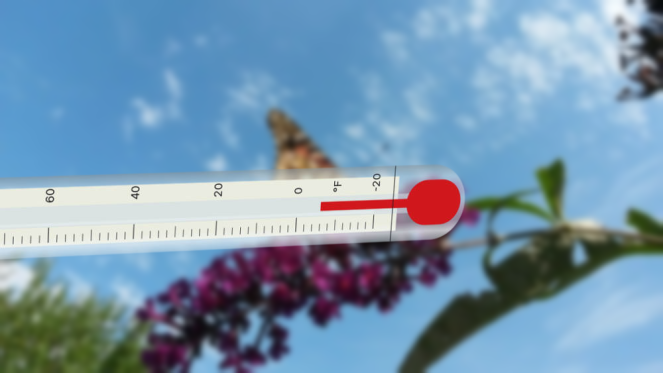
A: -6 °F
